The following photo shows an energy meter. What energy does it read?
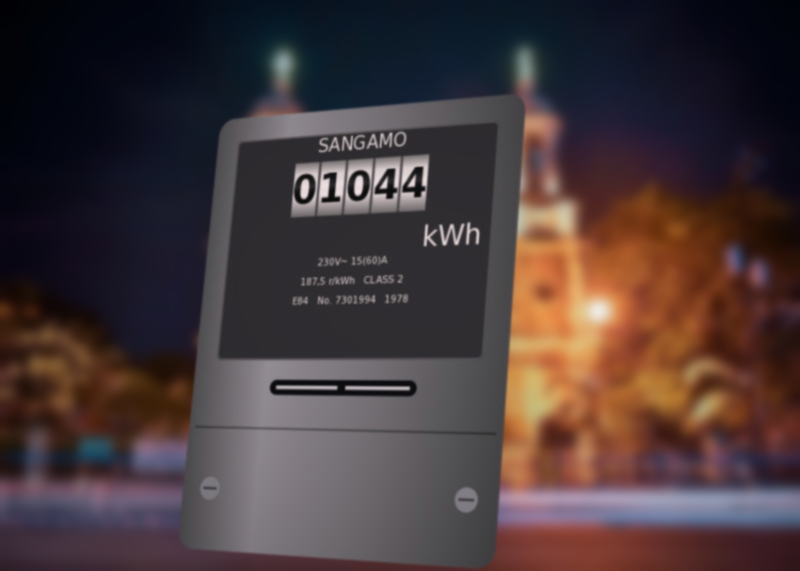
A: 1044 kWh
